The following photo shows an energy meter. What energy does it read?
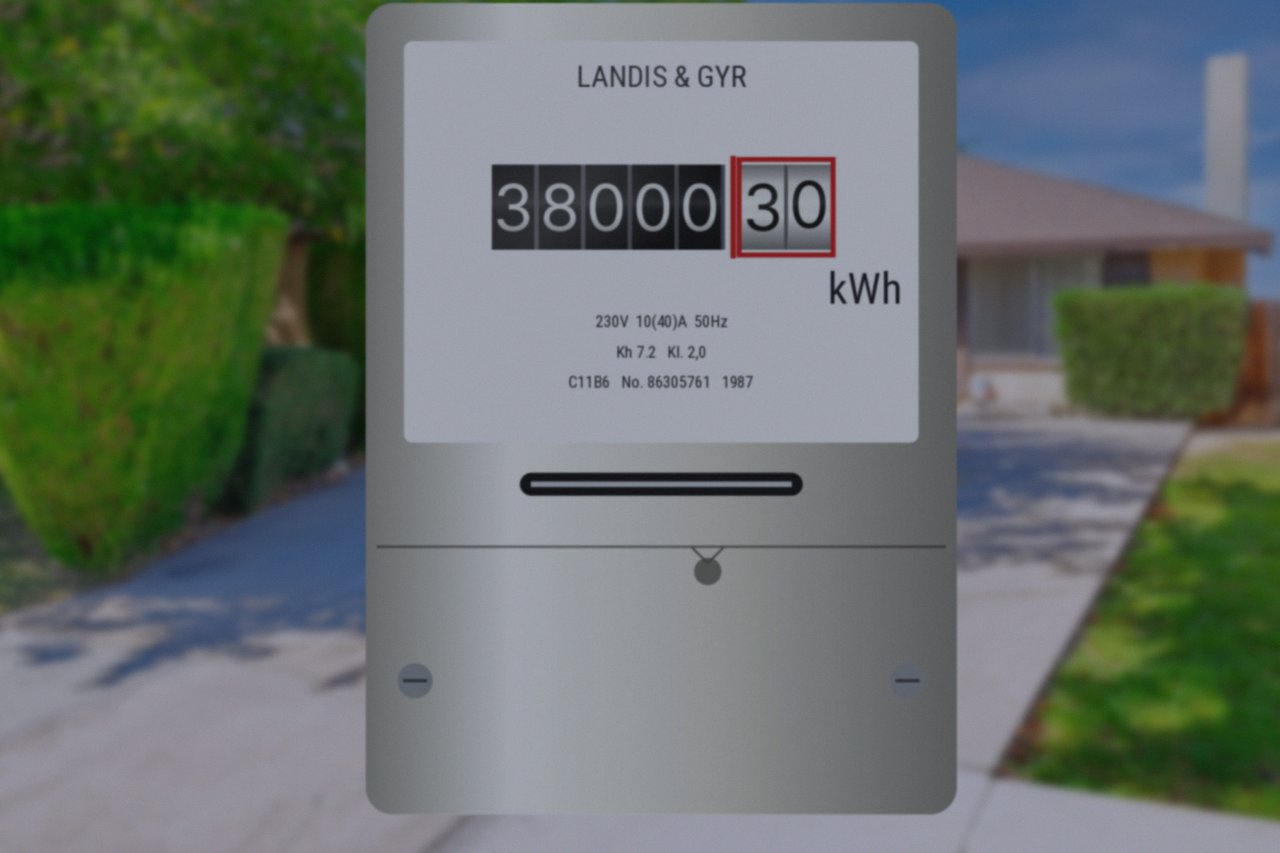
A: 38000.30 kWh
